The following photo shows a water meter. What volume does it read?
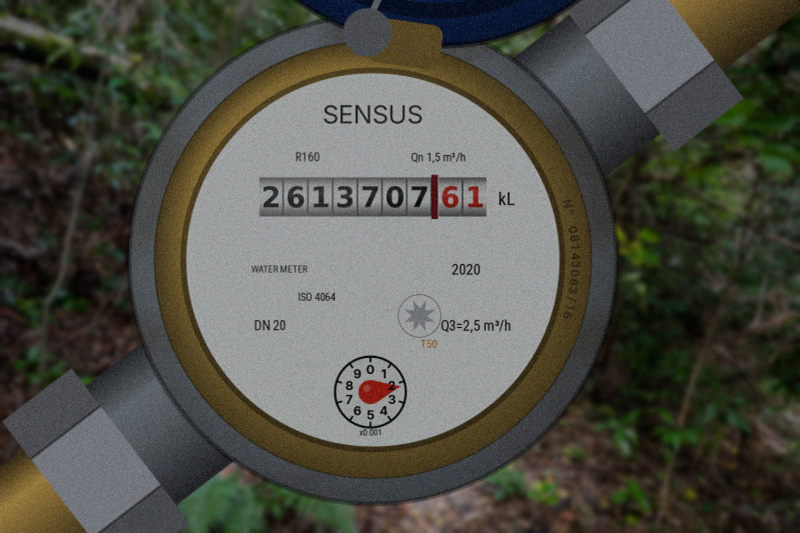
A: 2613707.612 kL
